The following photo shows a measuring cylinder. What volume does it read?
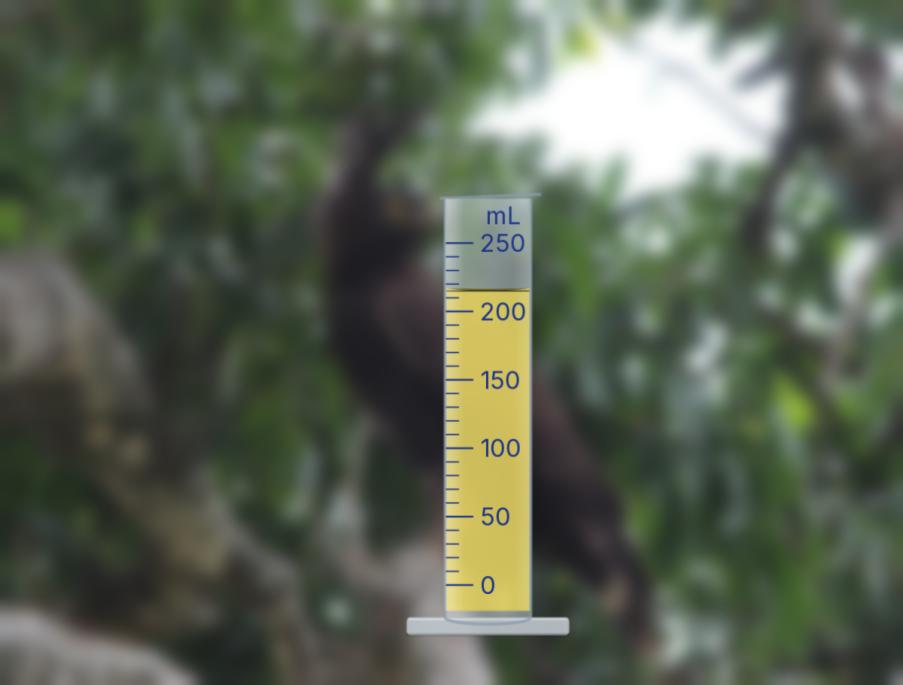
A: 215 mL
